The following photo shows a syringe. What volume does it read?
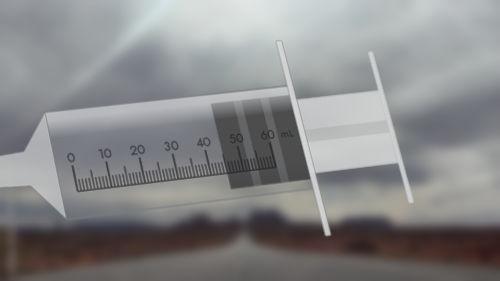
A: 45 mL
